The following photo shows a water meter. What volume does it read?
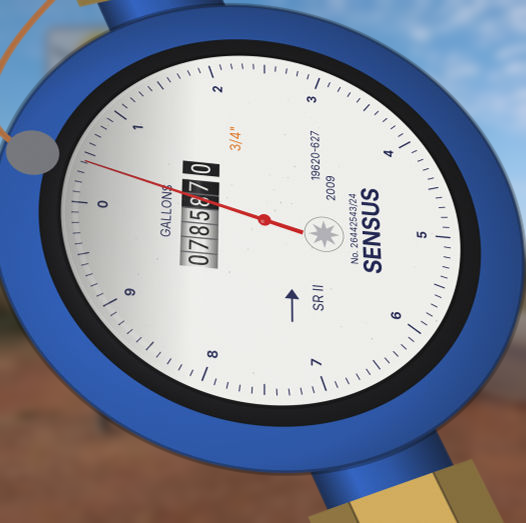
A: 785870.4 gal
